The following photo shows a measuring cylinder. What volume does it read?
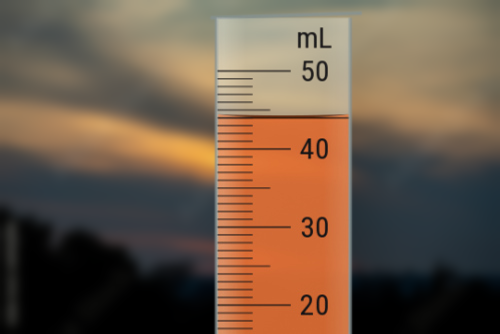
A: 44 mL
